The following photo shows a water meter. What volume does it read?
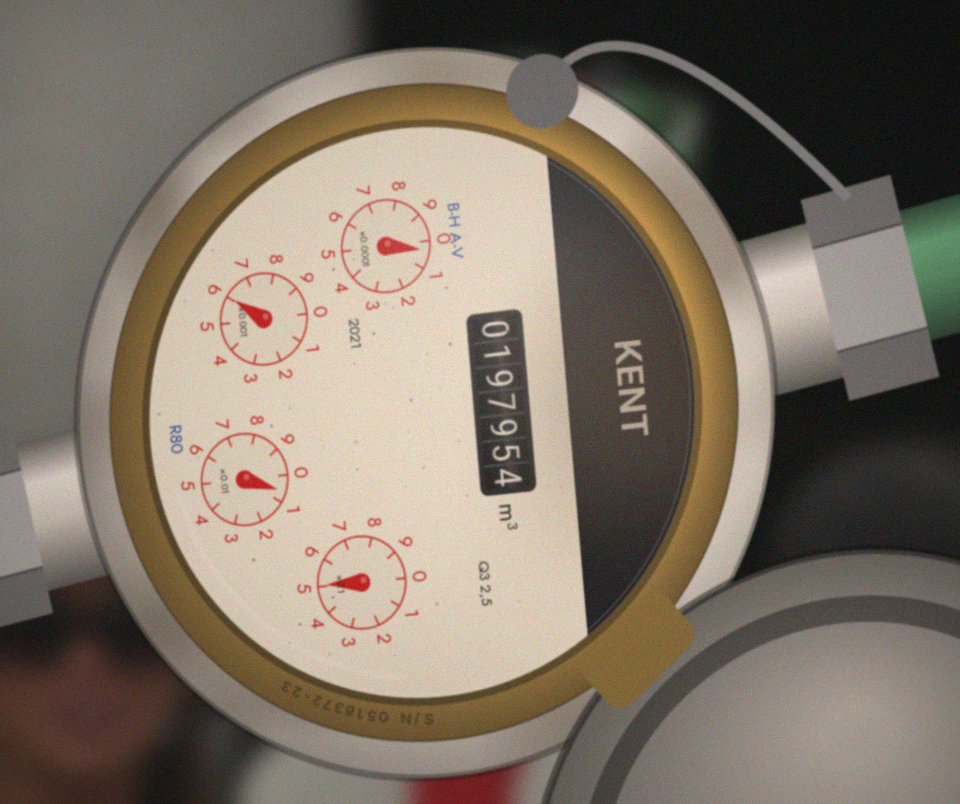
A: 197954.5060 m³
